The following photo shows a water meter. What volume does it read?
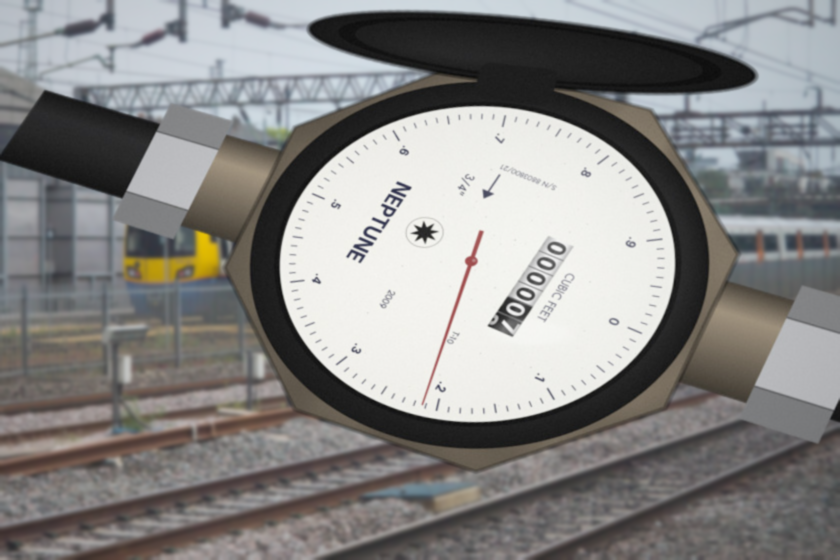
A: 7.21 ft³
